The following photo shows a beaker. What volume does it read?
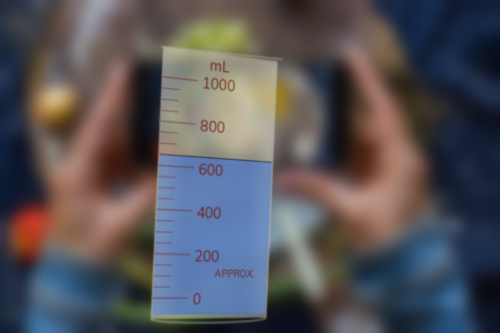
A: 650 mL
